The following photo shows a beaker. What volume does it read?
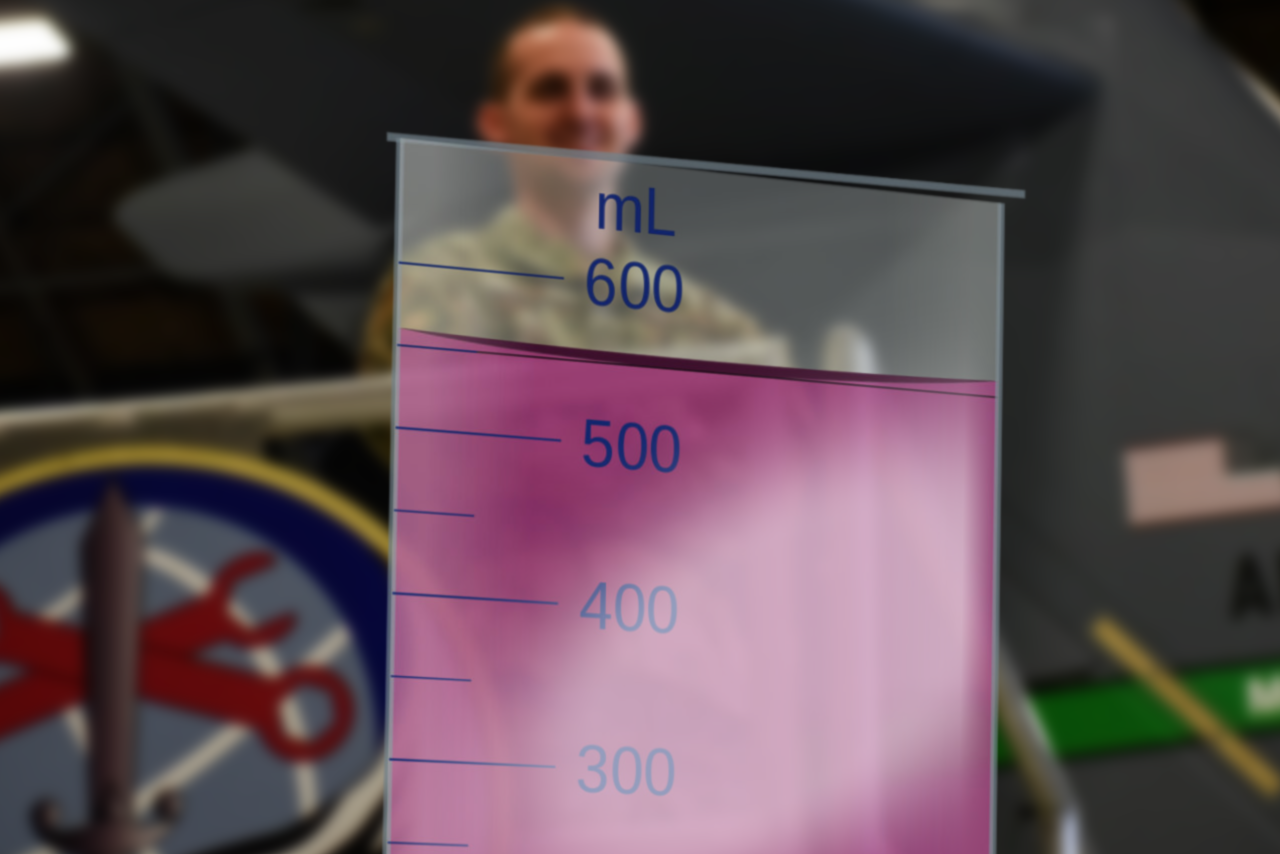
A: 550 mL
